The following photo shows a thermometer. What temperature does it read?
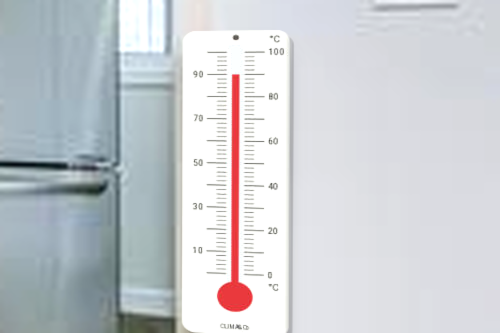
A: 90 °C
